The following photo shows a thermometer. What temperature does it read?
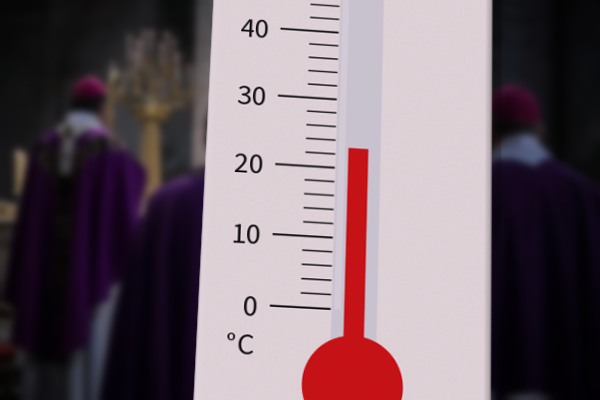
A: 23 °C
